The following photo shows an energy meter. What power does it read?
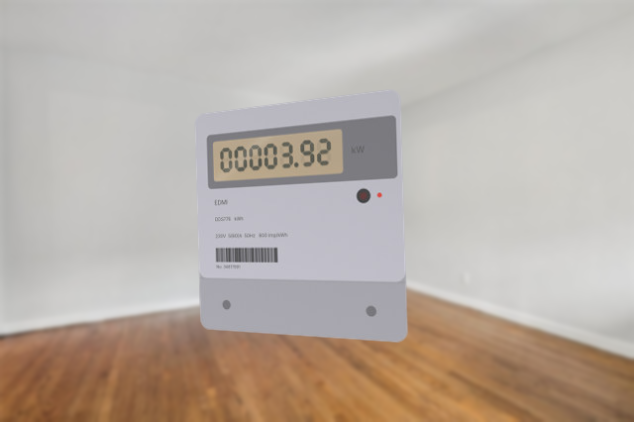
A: 3.92 kW
